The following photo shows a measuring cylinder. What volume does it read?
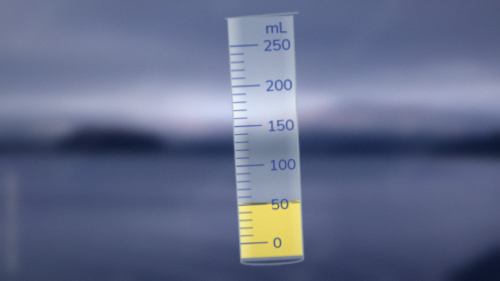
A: 50 mL
